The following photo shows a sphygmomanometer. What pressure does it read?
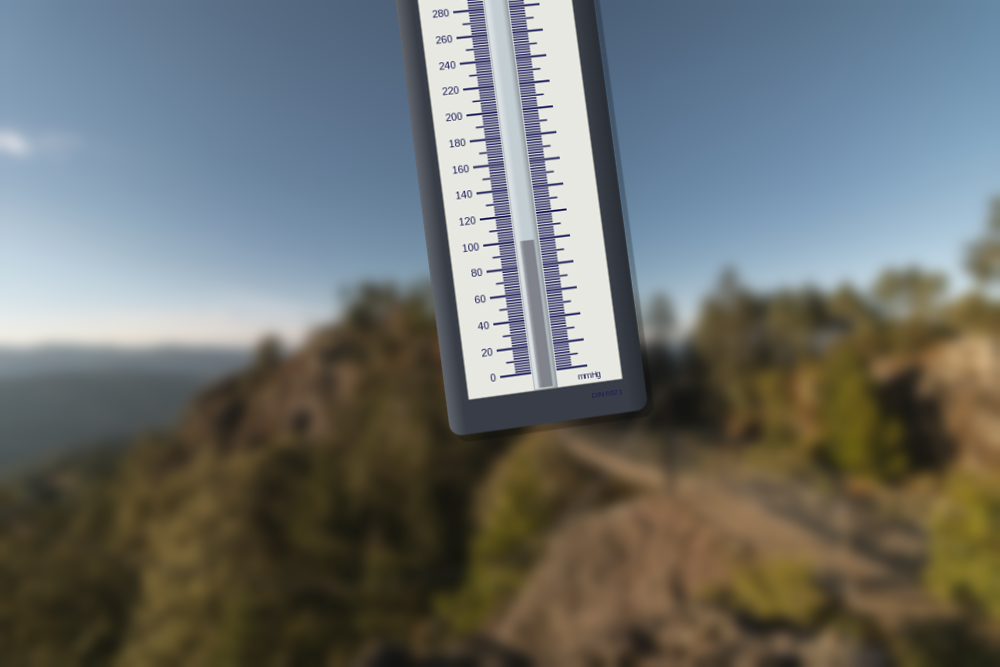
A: 100 mmHg
